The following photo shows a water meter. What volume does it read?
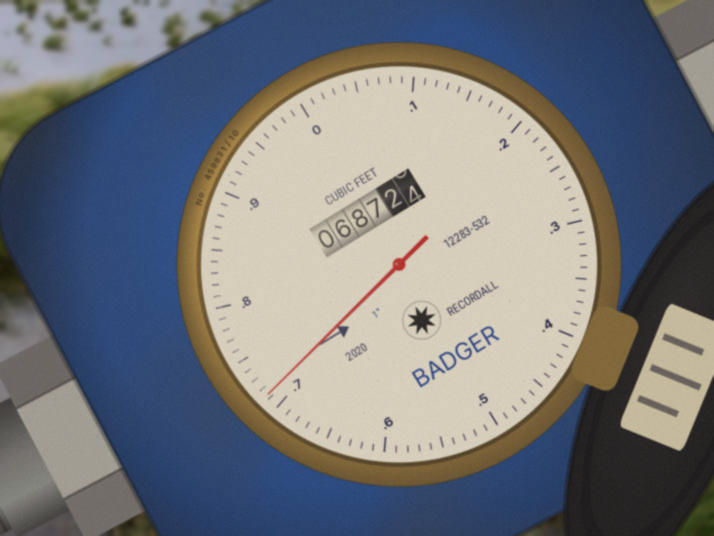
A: 68723.71 ft³
